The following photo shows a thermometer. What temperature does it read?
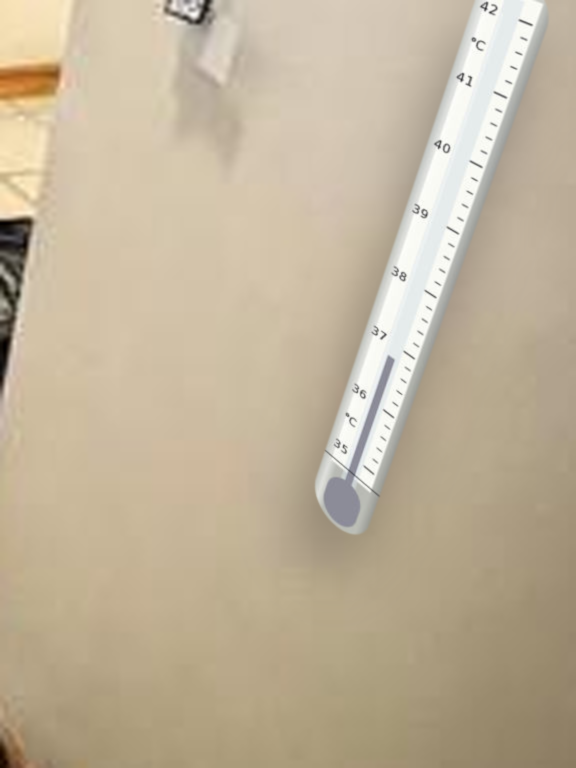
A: 36.8 °C
